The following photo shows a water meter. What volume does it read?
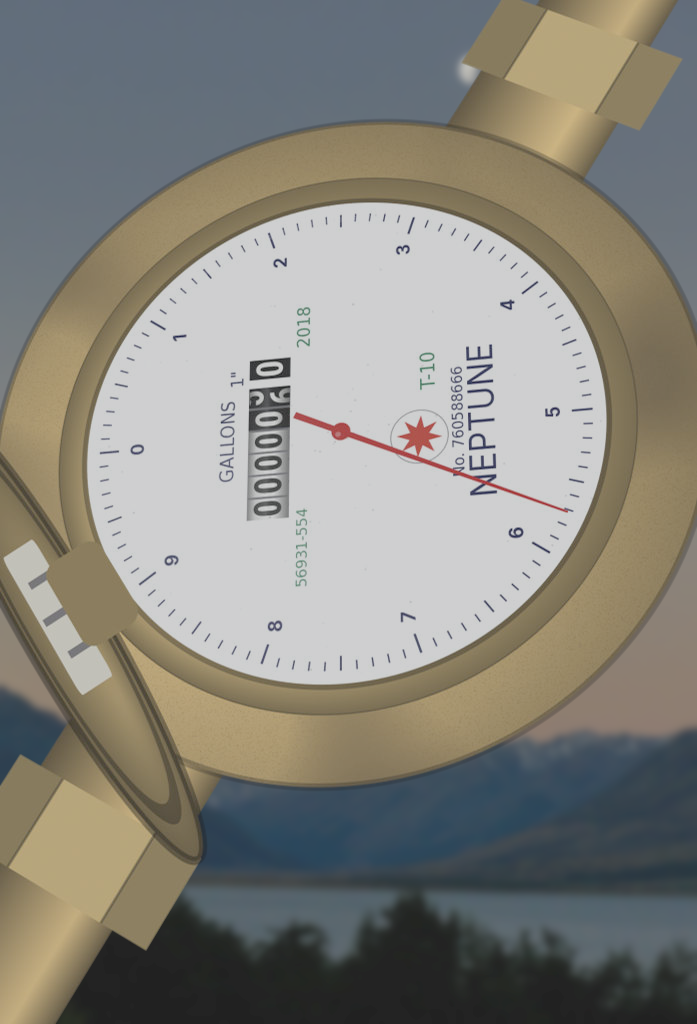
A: 55.7 gal
